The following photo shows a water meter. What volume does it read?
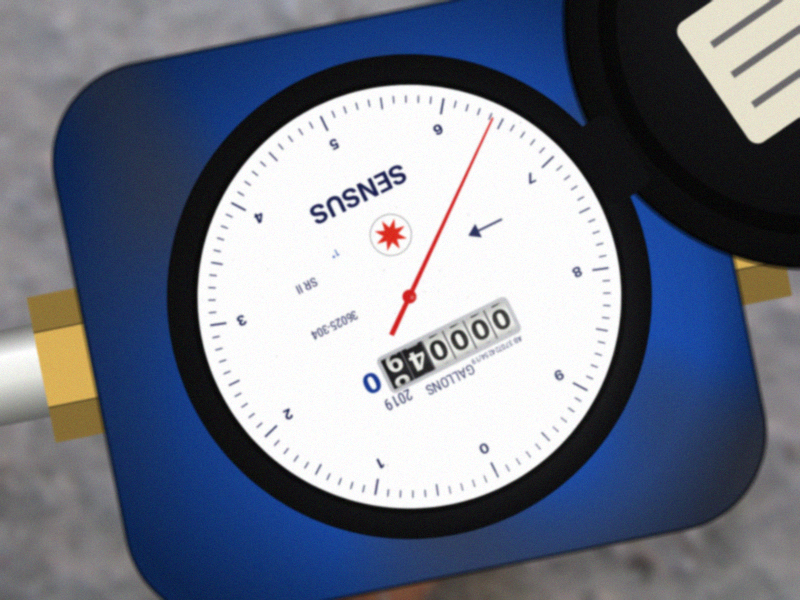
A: 486.4 gal
